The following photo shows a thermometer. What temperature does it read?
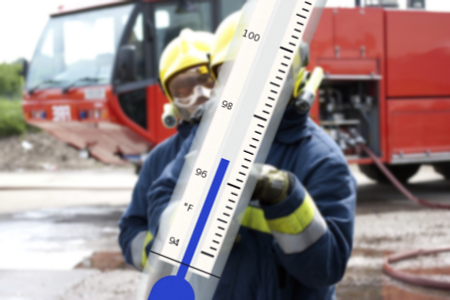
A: 96.6 °F
